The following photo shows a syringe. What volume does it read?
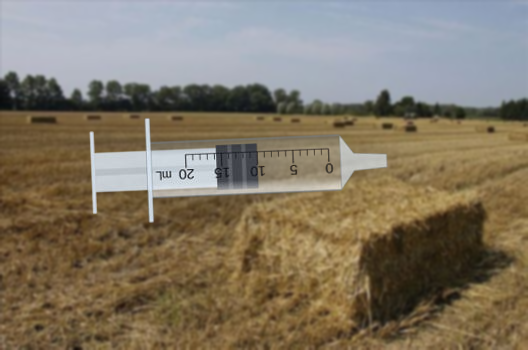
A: 10 mL
